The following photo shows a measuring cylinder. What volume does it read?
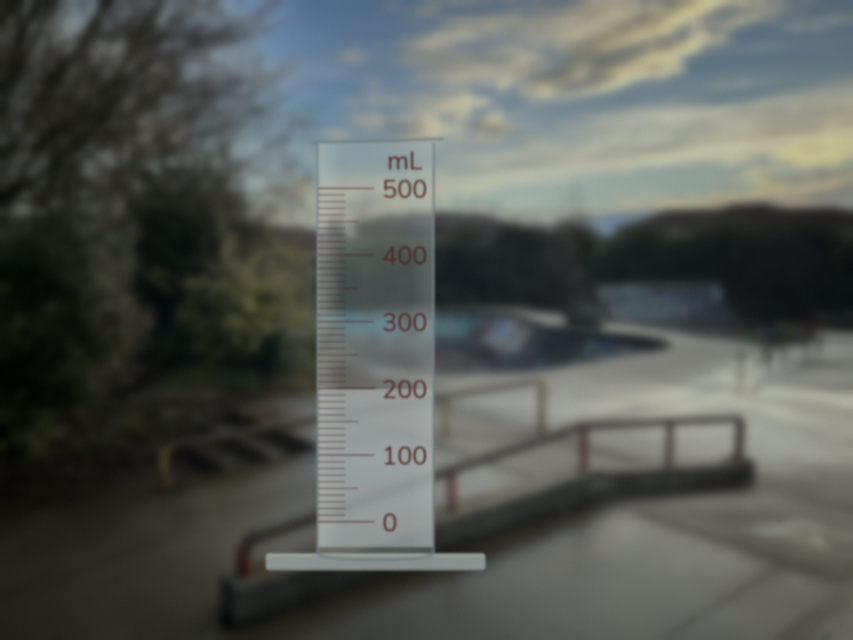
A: 200 mL
